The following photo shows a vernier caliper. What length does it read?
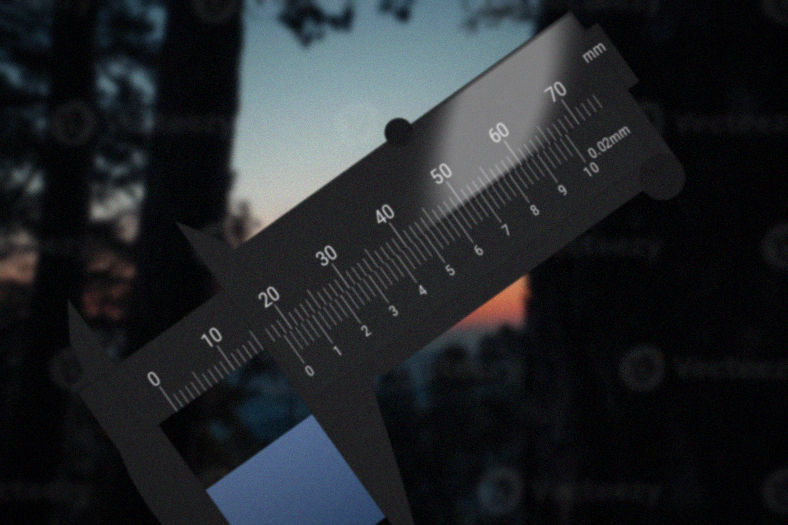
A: 18.6 mm
